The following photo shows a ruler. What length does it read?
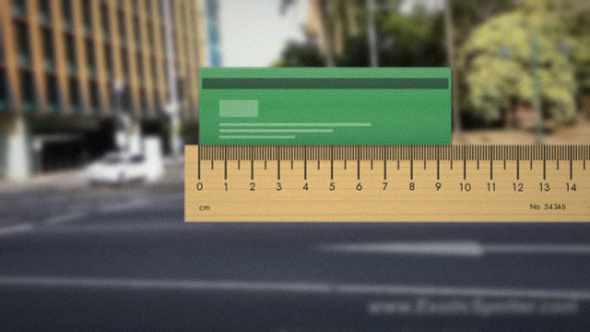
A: 9.5 cm
